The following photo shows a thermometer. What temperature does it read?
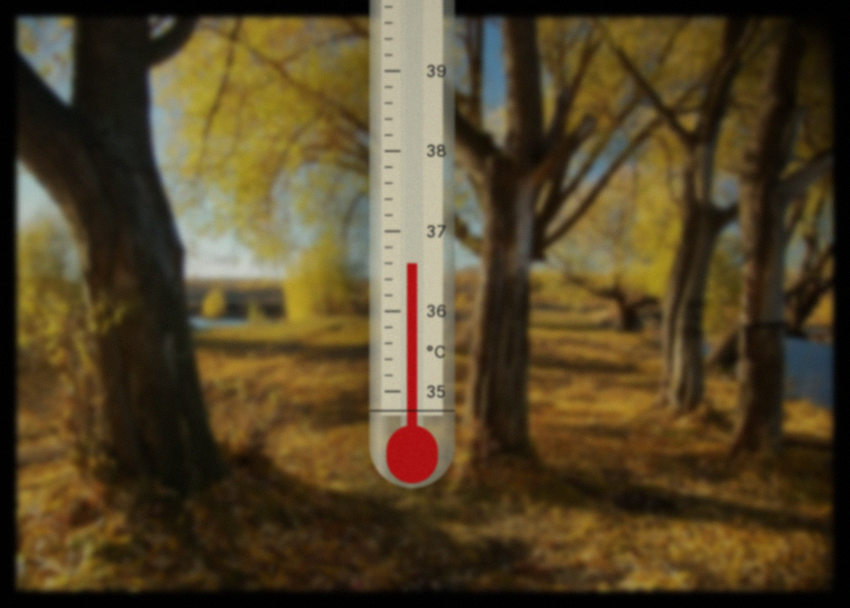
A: 36.6 °C
